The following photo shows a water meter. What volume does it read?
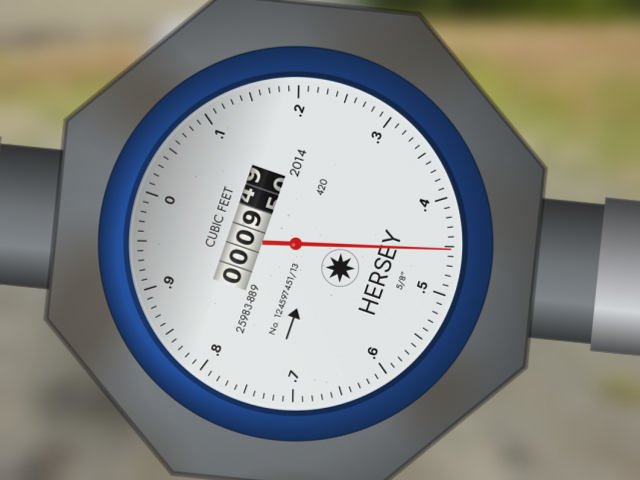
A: 949.45 ft³
